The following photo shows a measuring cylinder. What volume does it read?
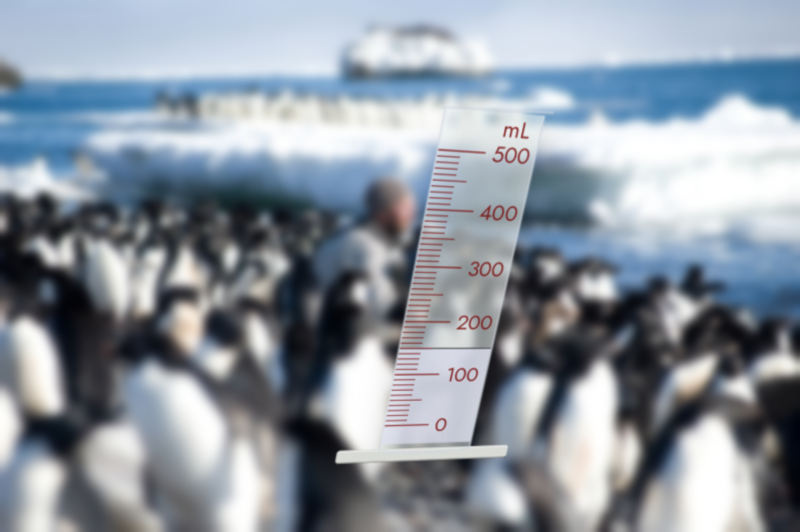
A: 150 mL
